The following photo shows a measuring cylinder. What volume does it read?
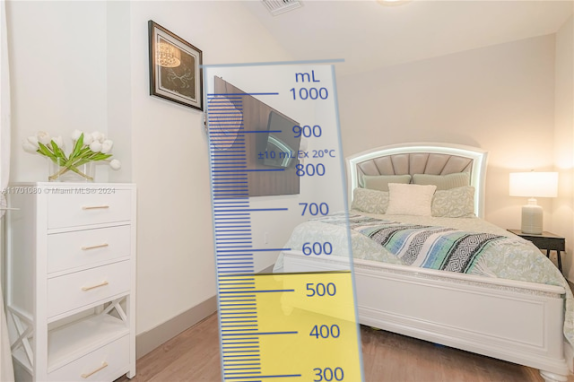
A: 540 mL
